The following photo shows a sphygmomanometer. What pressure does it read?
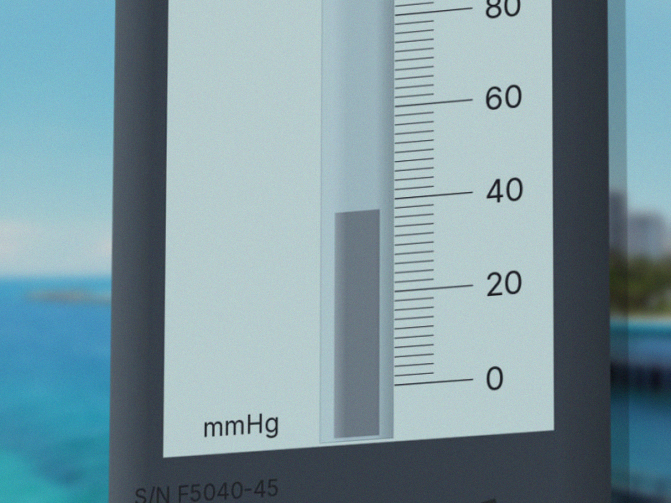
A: 38 mmHg
